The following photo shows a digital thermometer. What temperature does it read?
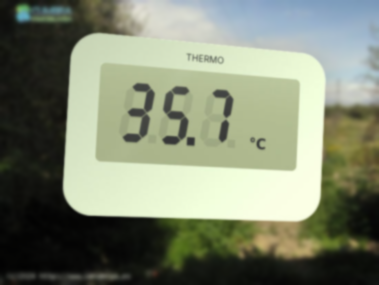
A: 35.7 °C
